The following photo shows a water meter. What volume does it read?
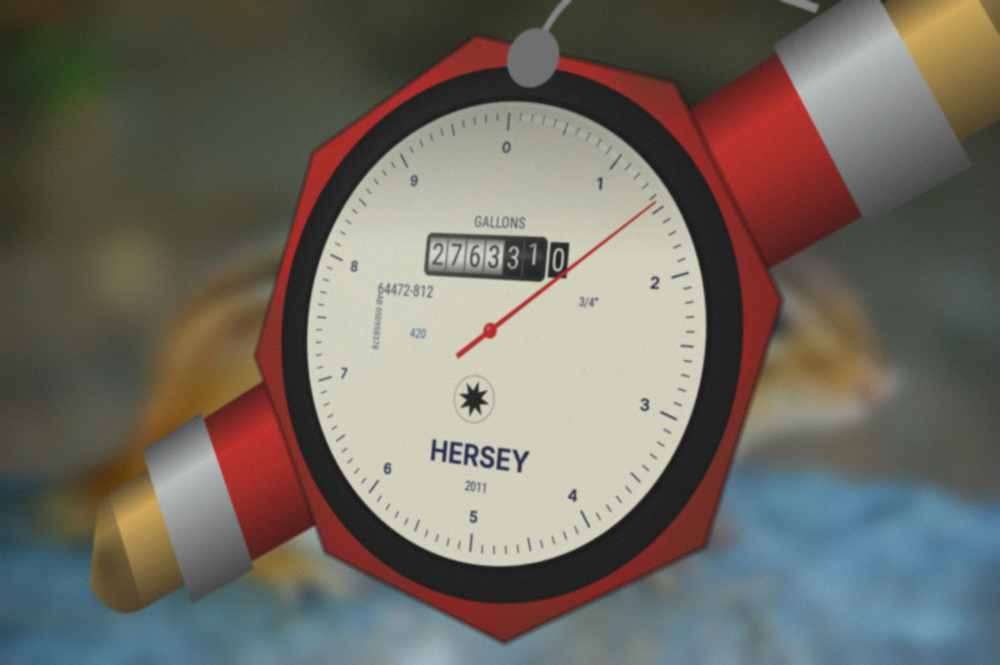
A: 2763311.4 gal
